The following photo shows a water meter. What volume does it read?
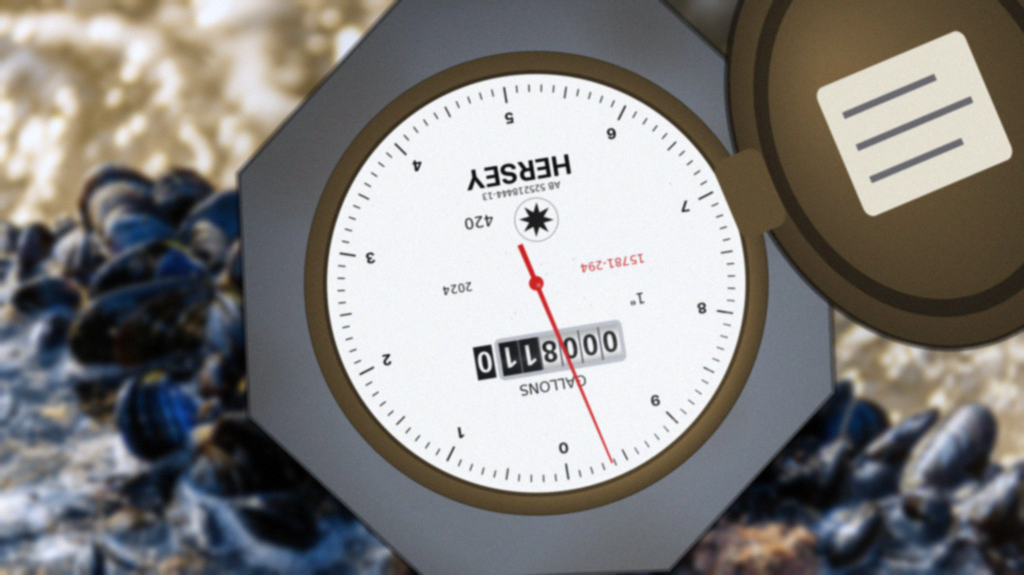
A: 8109.6 gal
